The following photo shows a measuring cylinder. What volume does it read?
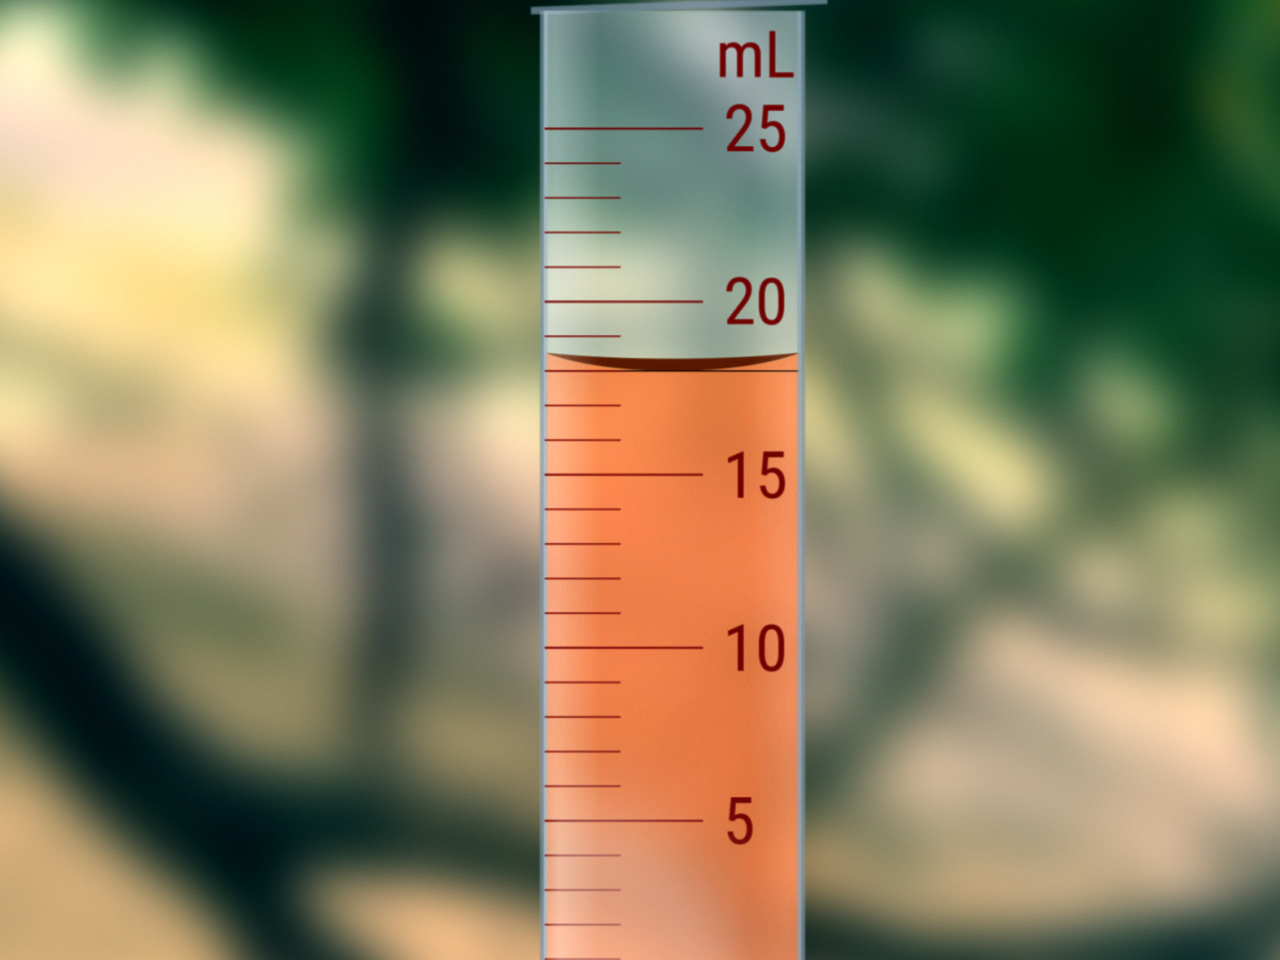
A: 18 mL
